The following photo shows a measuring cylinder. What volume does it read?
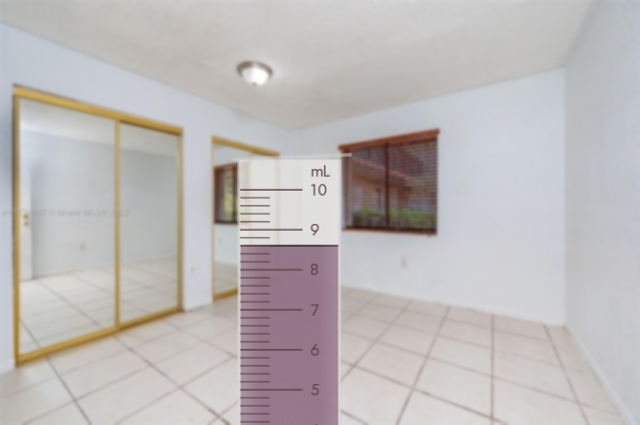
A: 8.6 mL
